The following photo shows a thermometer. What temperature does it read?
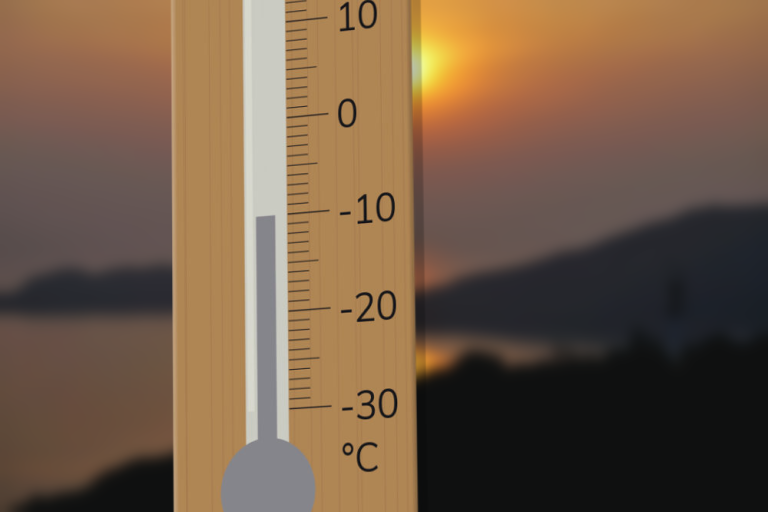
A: -10 °C
